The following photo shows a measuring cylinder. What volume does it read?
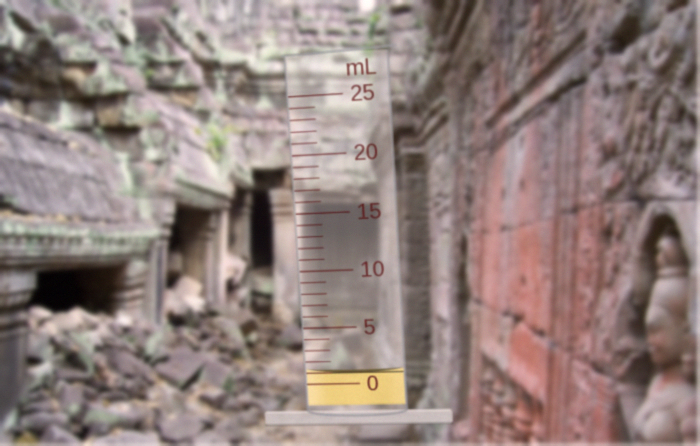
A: 1 mL
